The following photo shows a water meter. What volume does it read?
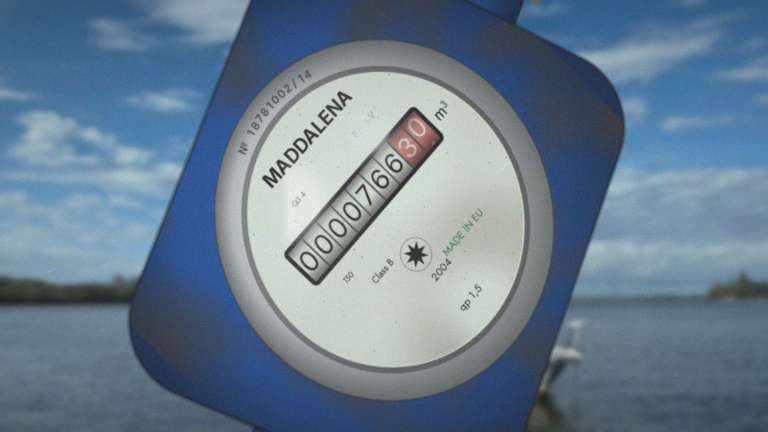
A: 766.30 m³
